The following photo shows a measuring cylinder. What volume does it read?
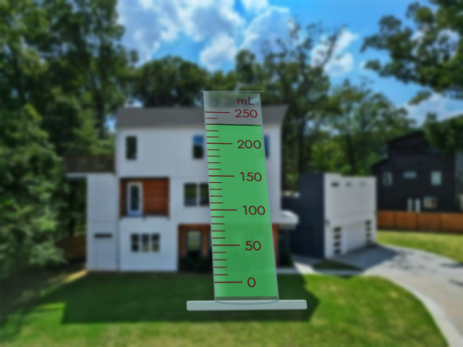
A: 230 mL
